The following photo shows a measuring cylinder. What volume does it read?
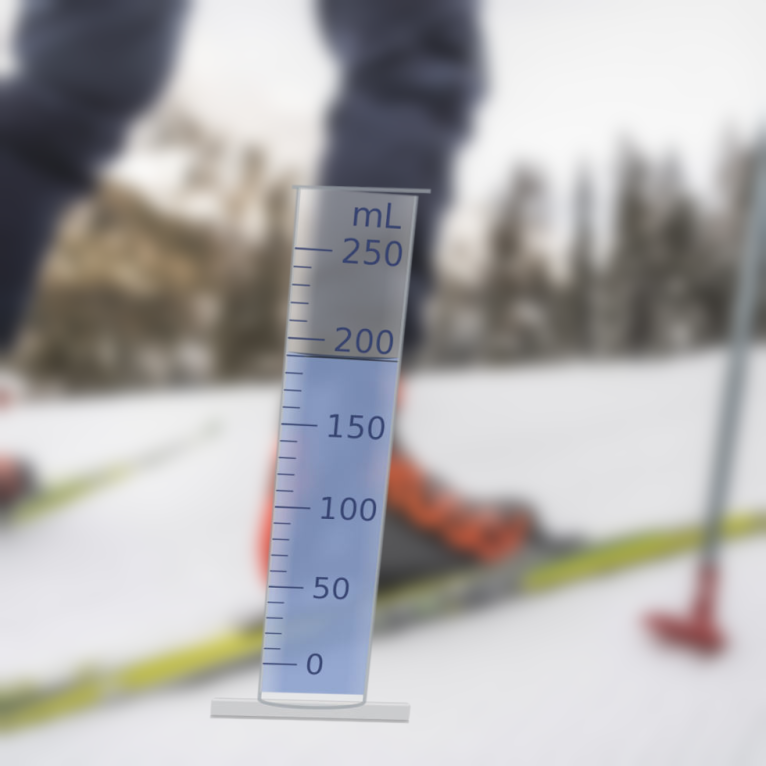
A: 190 mL
